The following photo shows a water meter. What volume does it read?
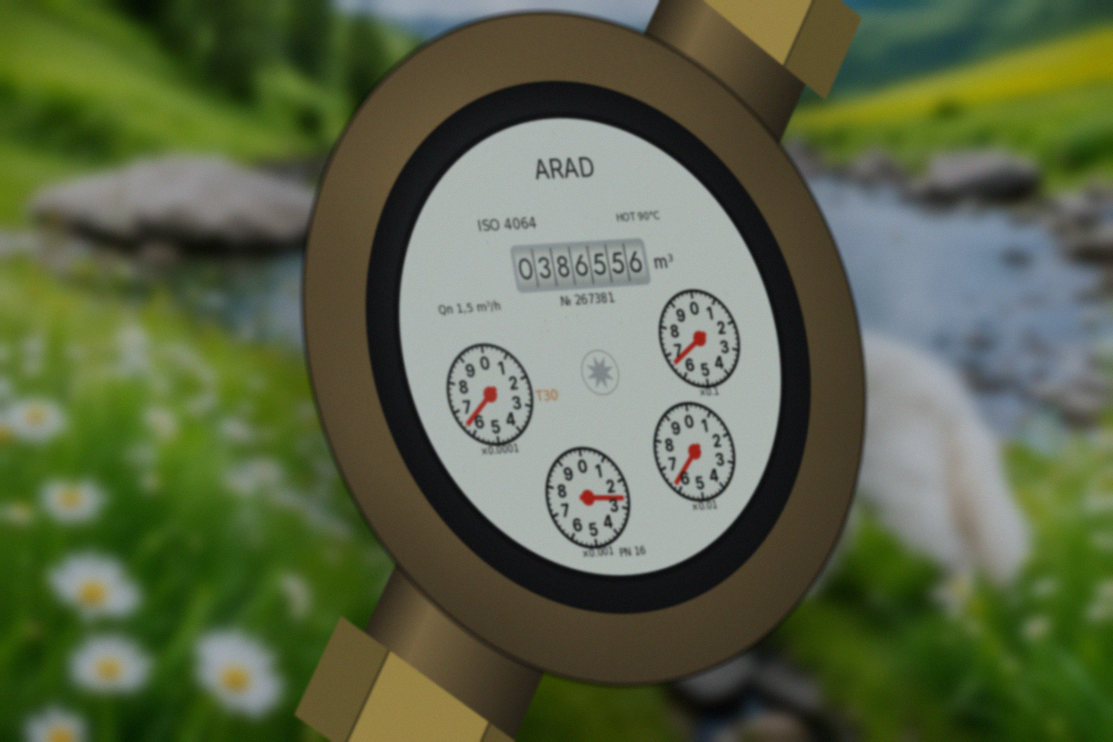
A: 386556.6626 m³
